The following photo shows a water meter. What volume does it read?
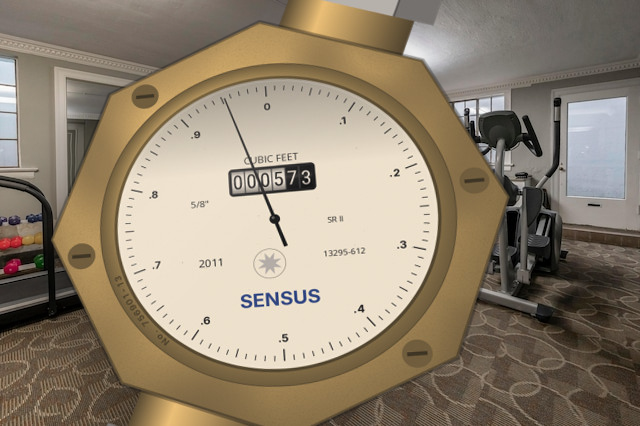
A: 572.95 ft³
